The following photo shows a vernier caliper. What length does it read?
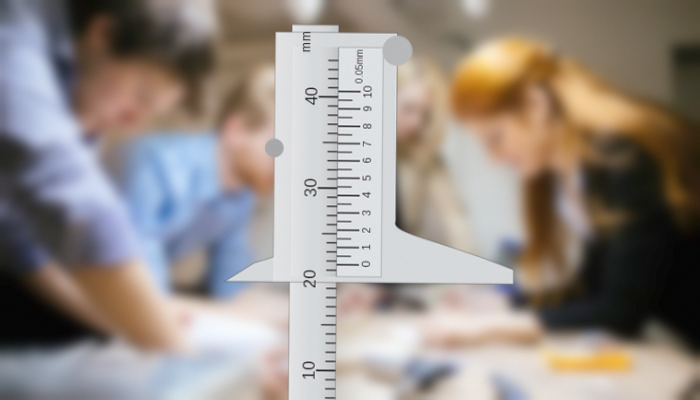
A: 21.6 mm
